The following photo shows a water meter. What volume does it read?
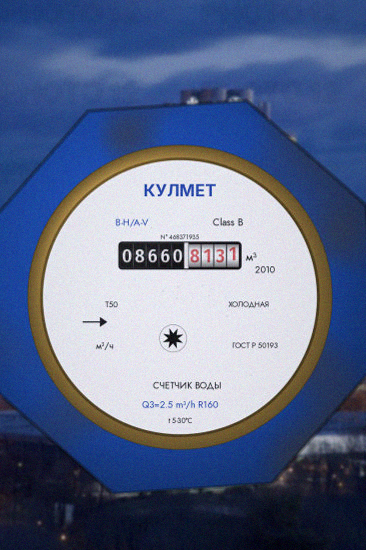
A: 8660.8131 m³
